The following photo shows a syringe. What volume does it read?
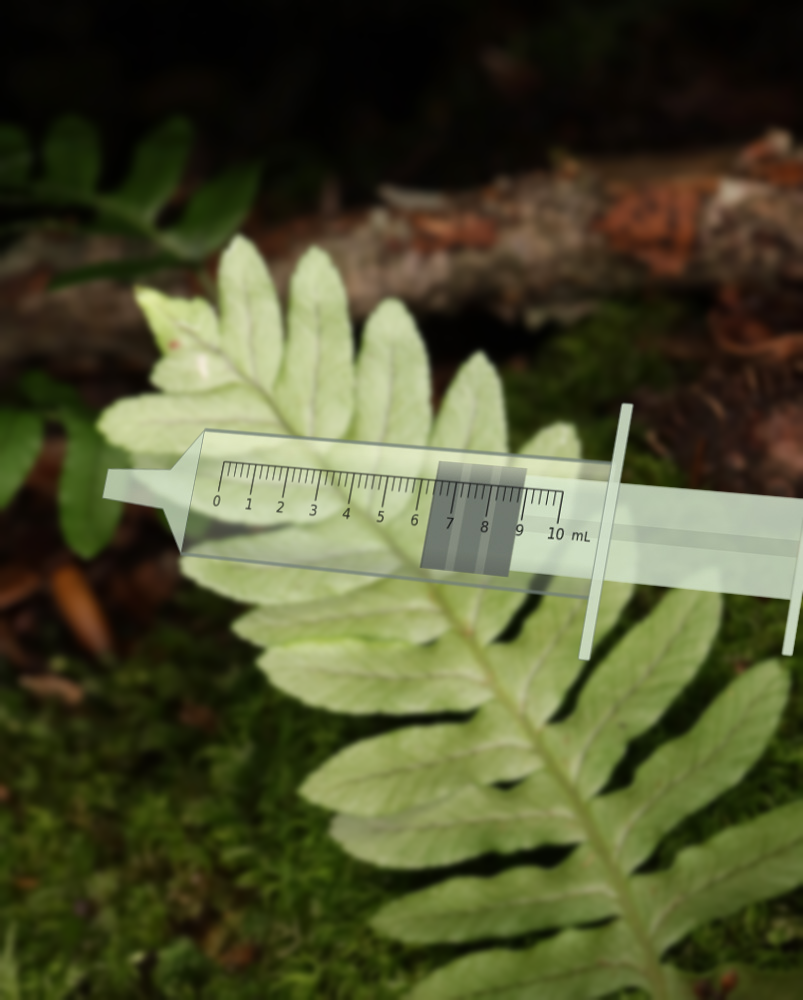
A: 6.4 mL
